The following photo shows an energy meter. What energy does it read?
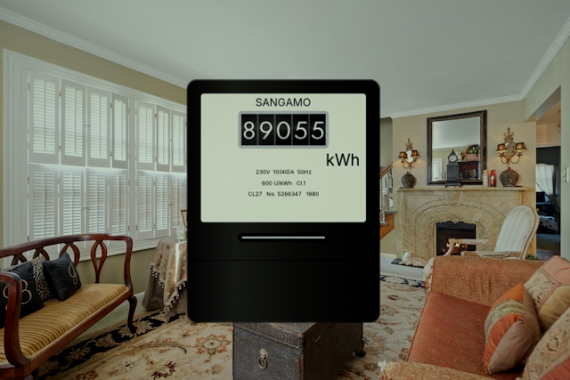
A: 89055 kWh
